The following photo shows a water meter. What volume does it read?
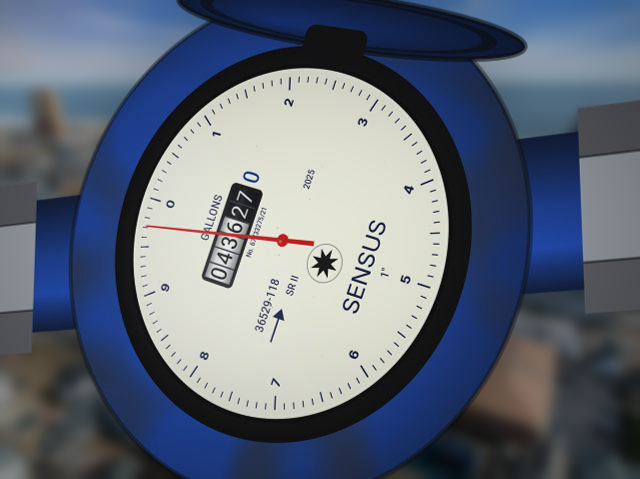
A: 436269.7 gal
